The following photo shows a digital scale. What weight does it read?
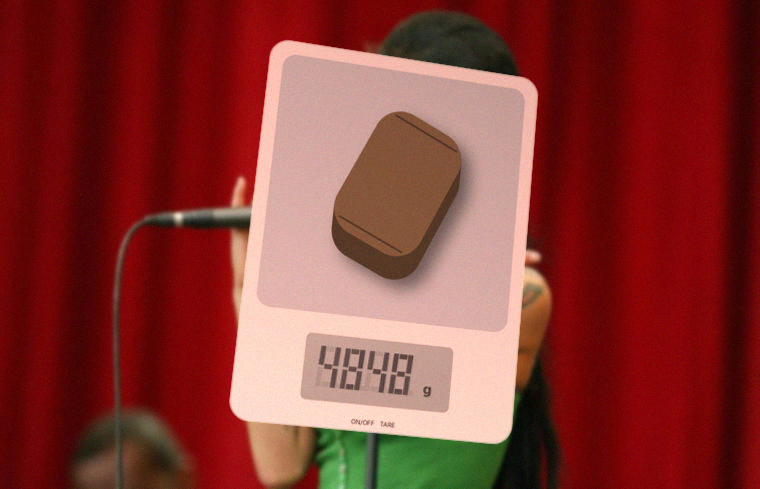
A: 4848 g
